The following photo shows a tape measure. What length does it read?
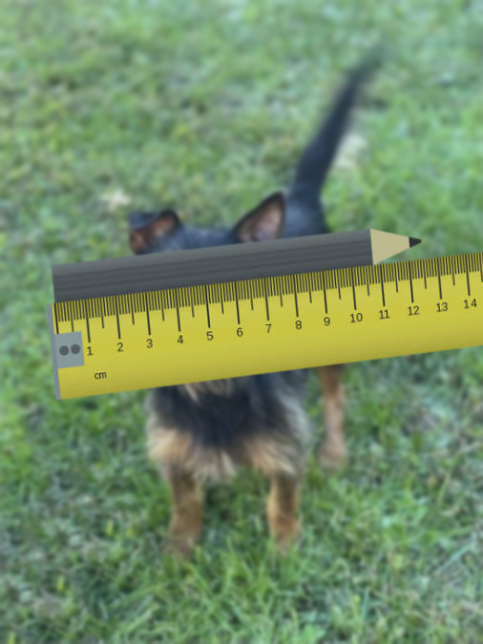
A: 12.5 cm
